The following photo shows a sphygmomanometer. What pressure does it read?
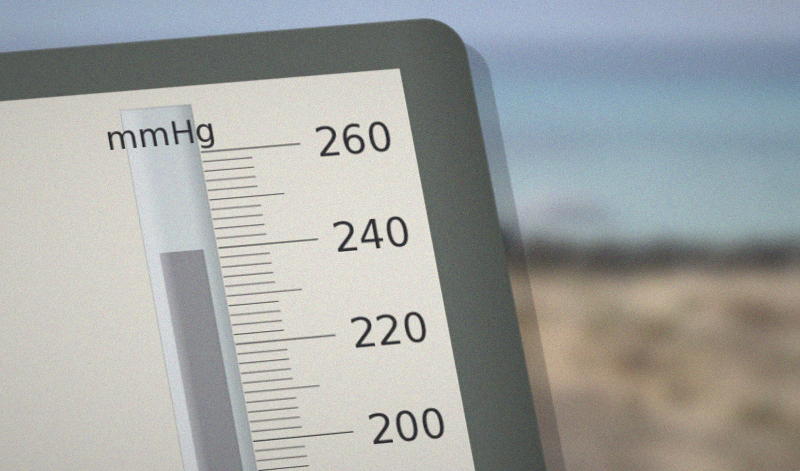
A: 240 mmHg
